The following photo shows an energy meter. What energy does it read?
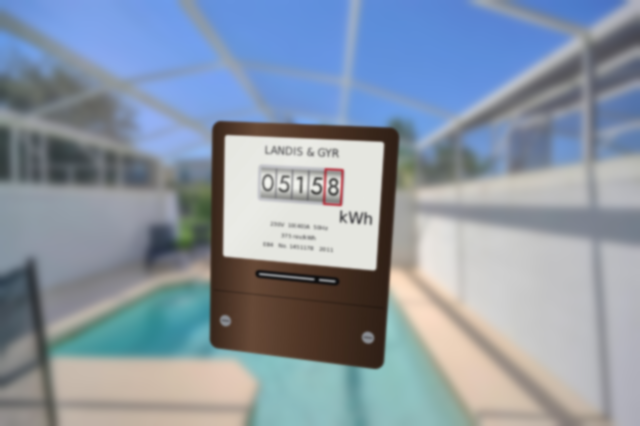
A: 515.8 kWh
